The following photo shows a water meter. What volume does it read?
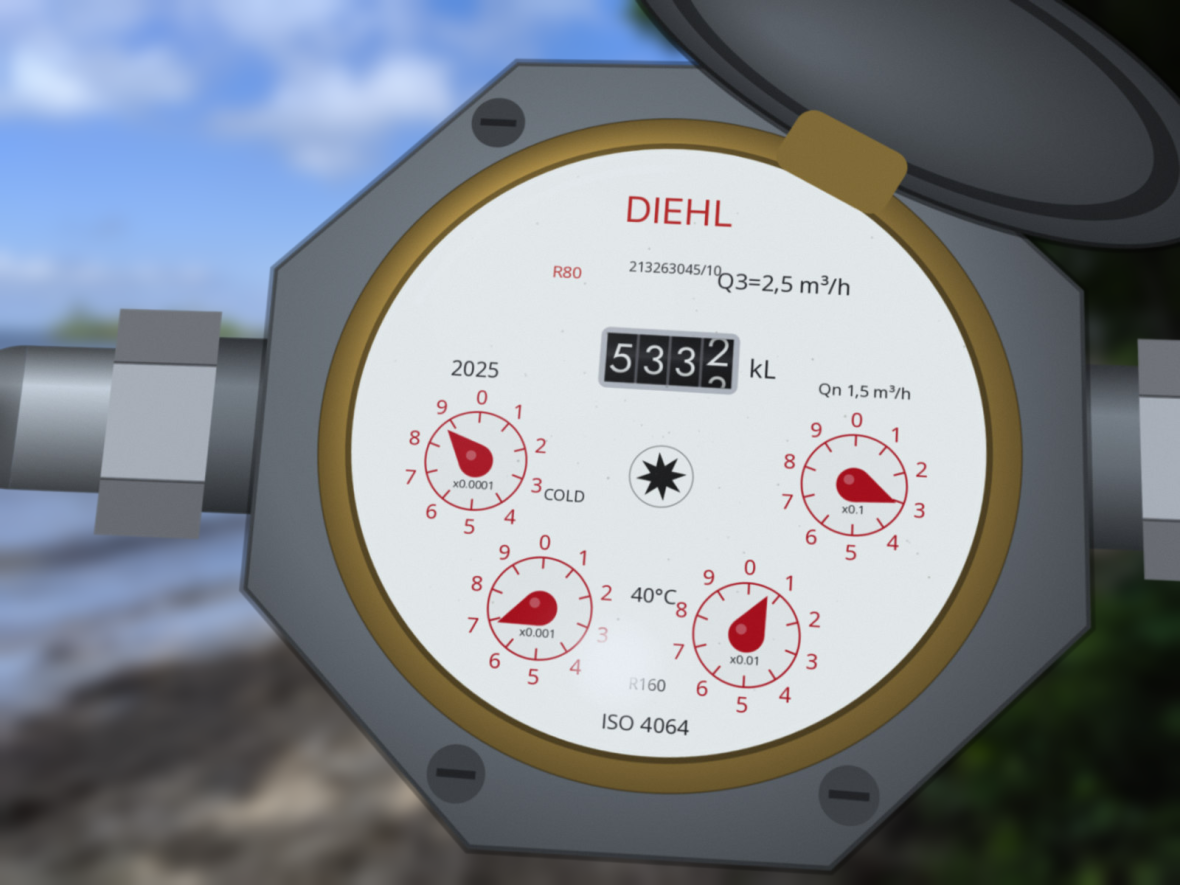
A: 5332.3068 kL
